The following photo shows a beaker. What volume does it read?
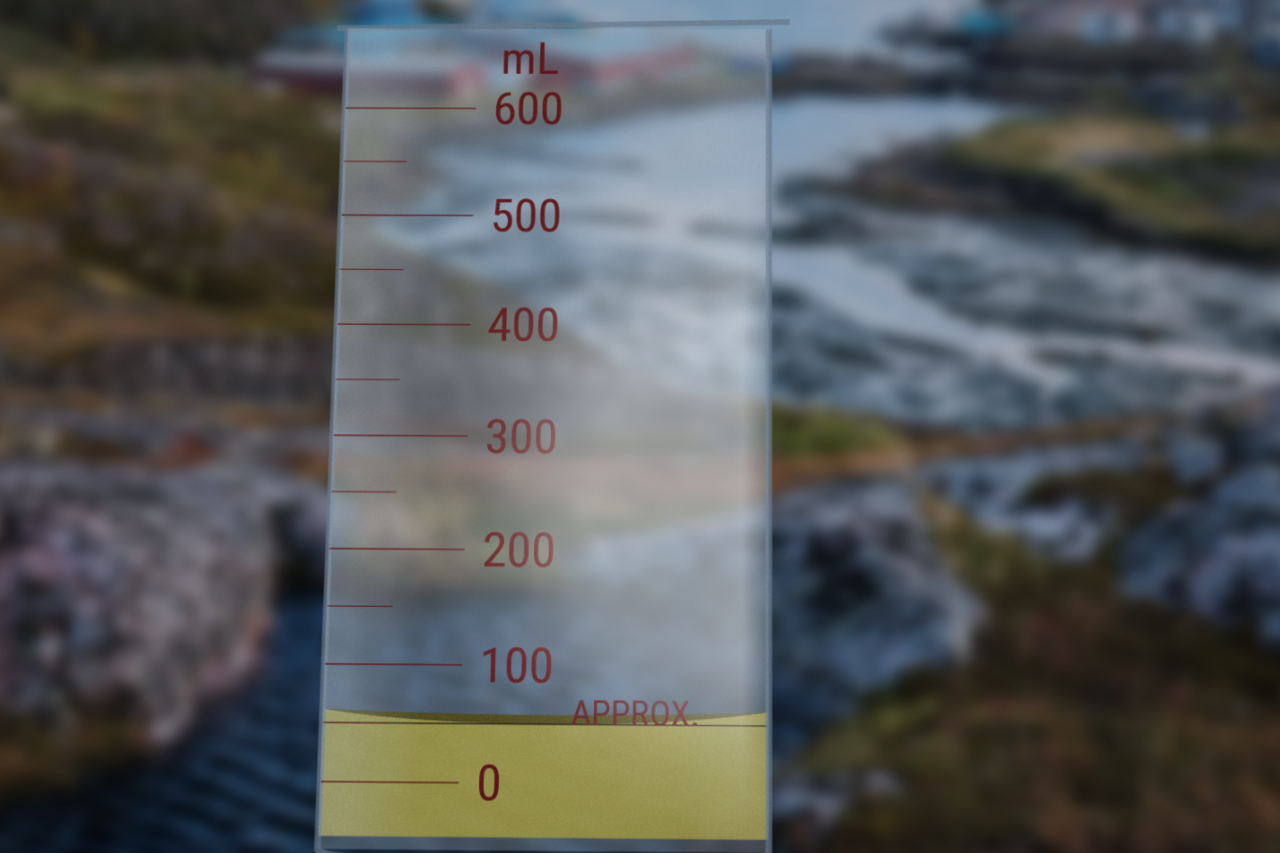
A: 50 mL
